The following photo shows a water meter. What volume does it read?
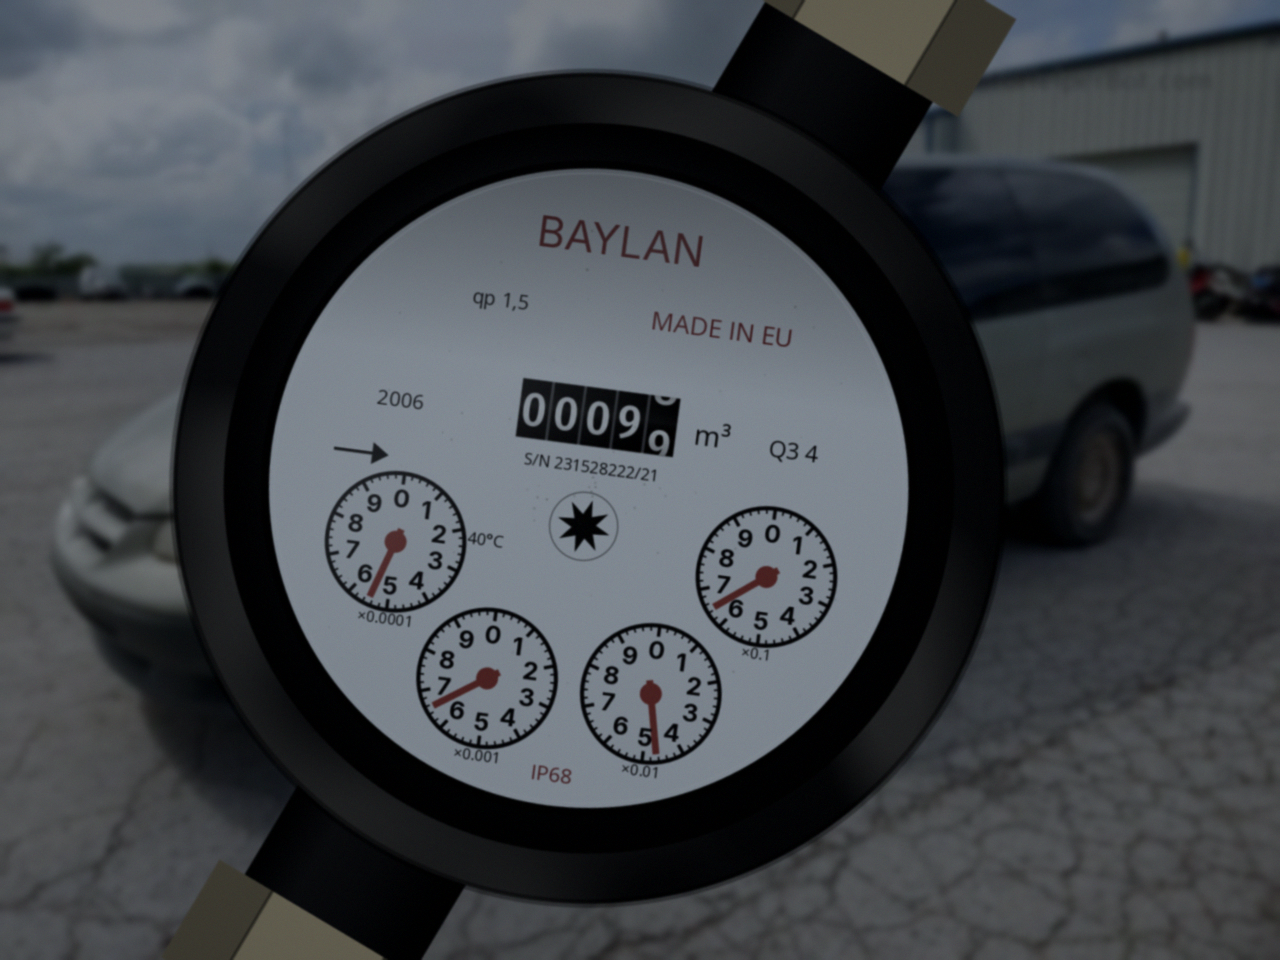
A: 98.6465 m³
